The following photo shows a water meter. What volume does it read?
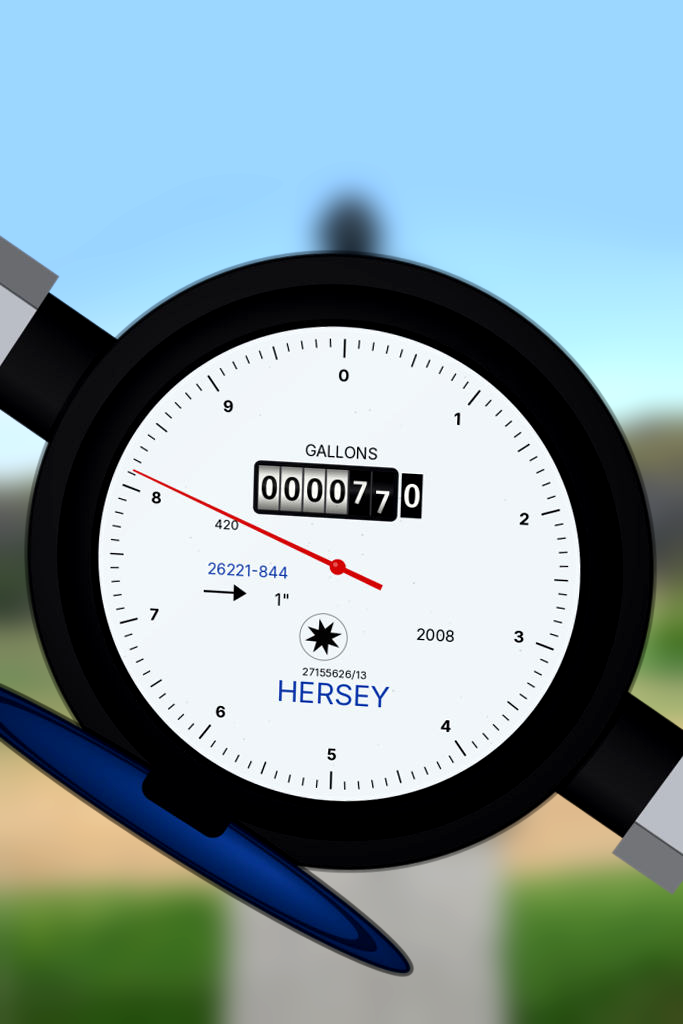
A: 768.1 gal
